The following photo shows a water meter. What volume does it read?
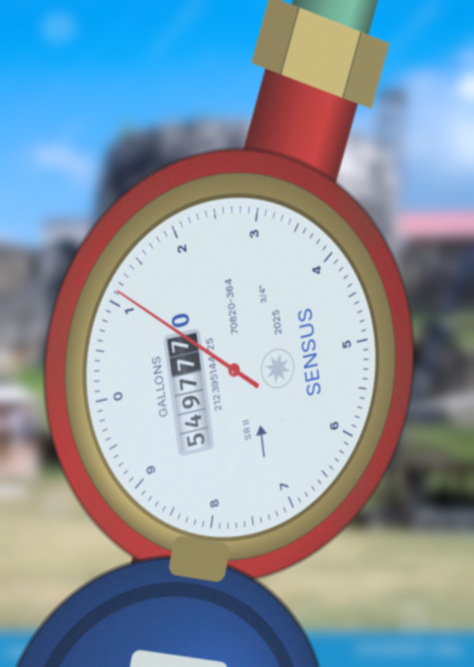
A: 5497771.1 gal
